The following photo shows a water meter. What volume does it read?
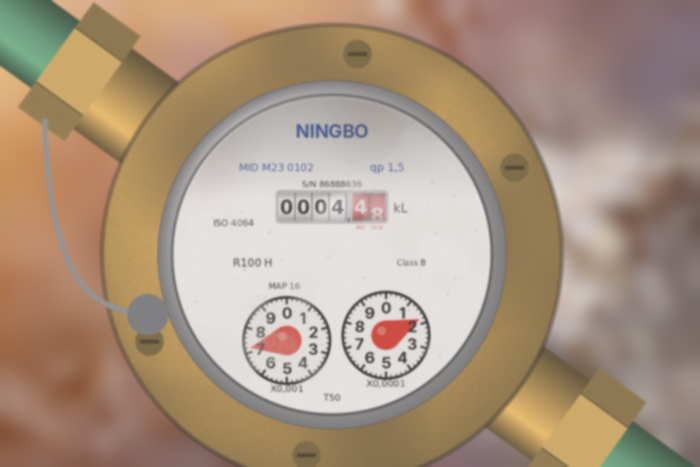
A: 4.4771 kL
